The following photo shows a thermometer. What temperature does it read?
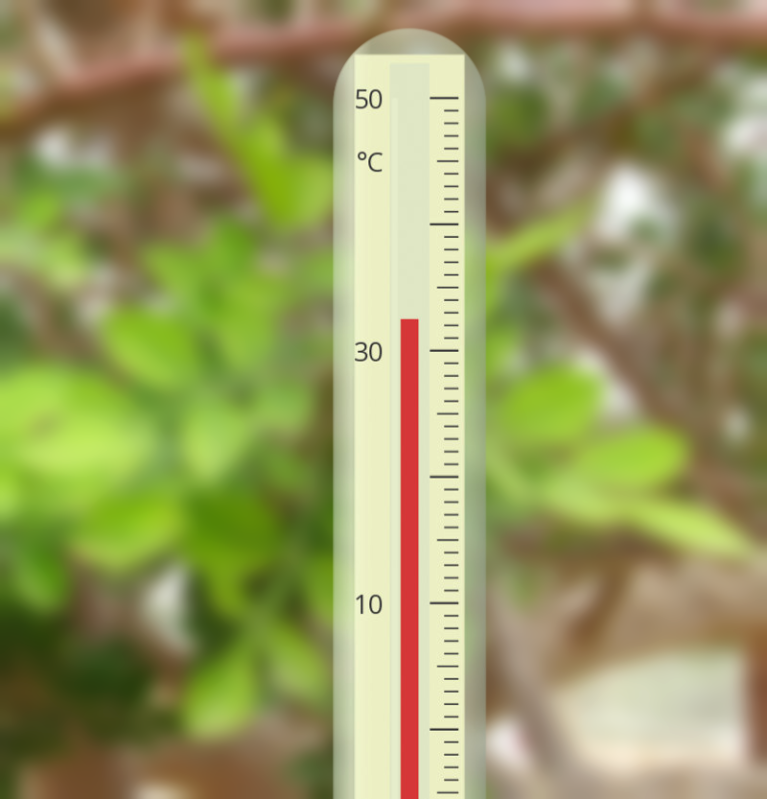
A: 32.5 °C
